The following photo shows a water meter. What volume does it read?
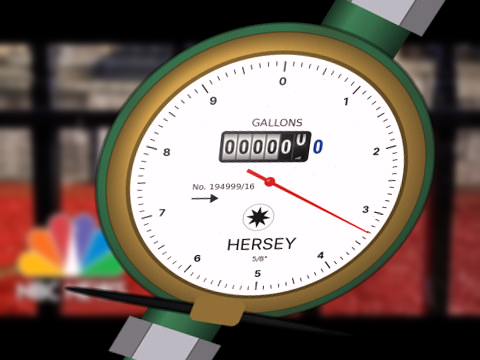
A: 3.3 gal
